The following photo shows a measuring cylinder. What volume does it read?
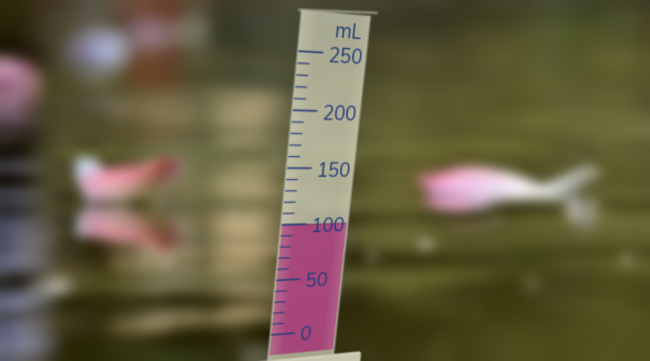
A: 100 mL
